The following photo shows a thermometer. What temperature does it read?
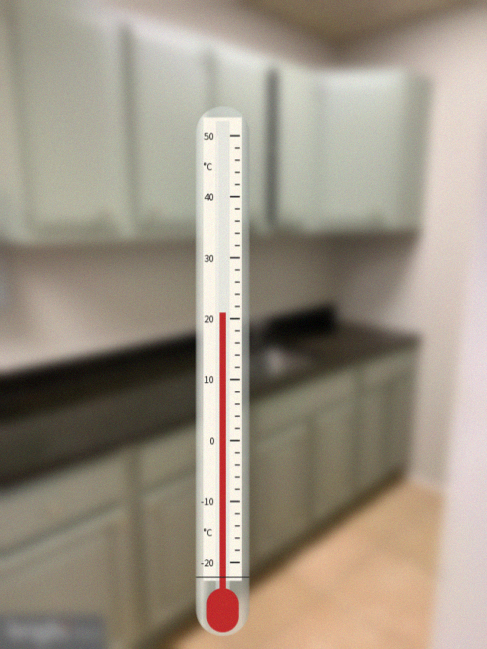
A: 21 °C
